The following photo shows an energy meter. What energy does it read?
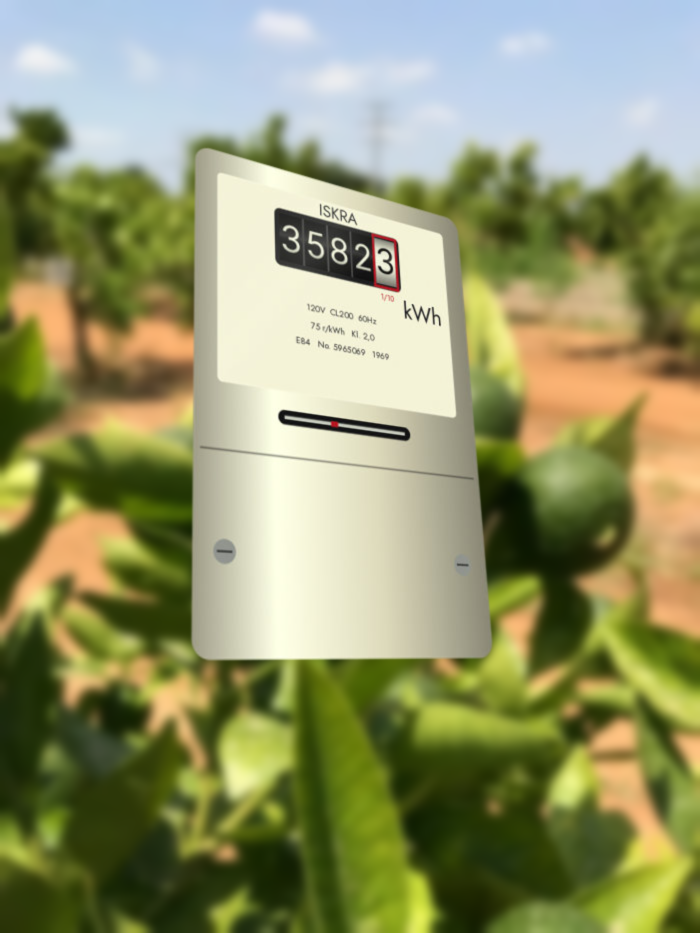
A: 3582.3 kWh
